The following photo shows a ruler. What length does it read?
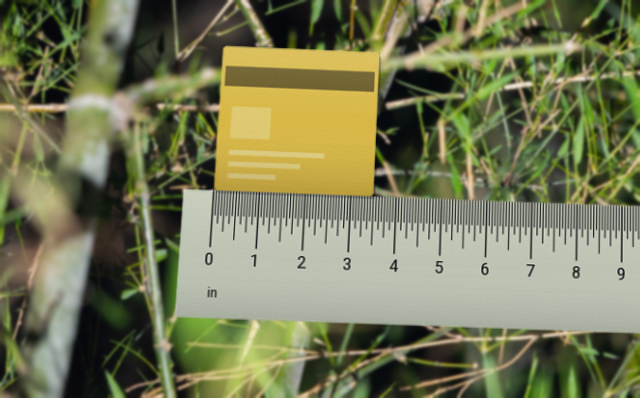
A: 3.5 in
